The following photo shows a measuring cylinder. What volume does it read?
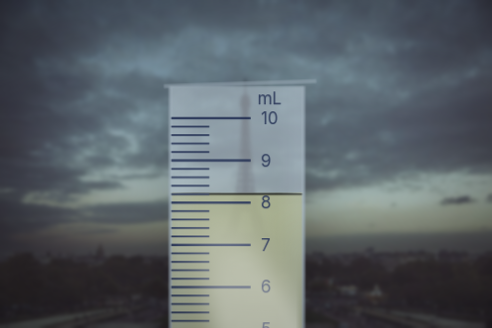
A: 8.2 mL
